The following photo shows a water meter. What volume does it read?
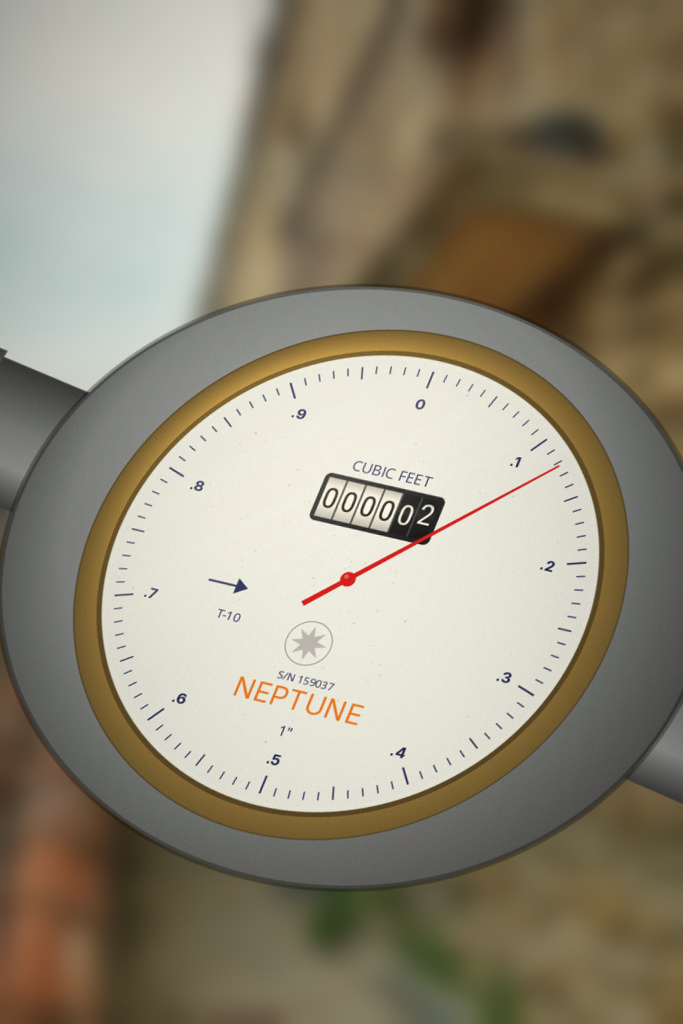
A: 2.12 ft³
